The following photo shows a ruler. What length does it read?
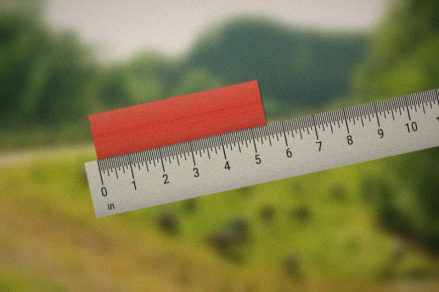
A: 5.5 in
